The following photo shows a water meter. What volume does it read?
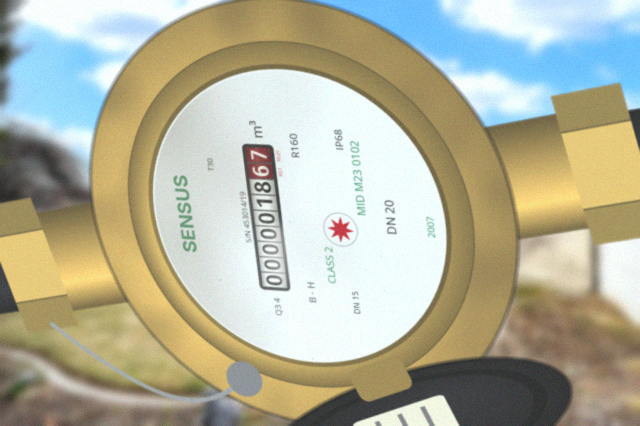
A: 18.67 m³
